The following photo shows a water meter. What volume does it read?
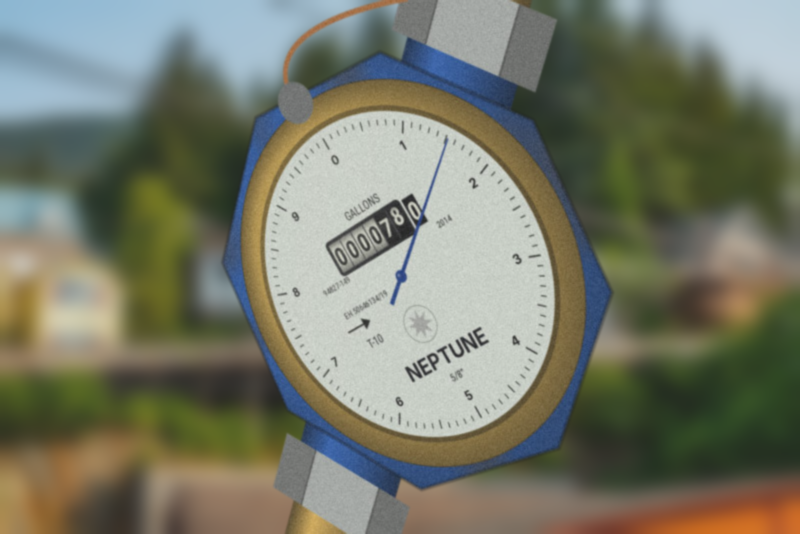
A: 781.5 gal
